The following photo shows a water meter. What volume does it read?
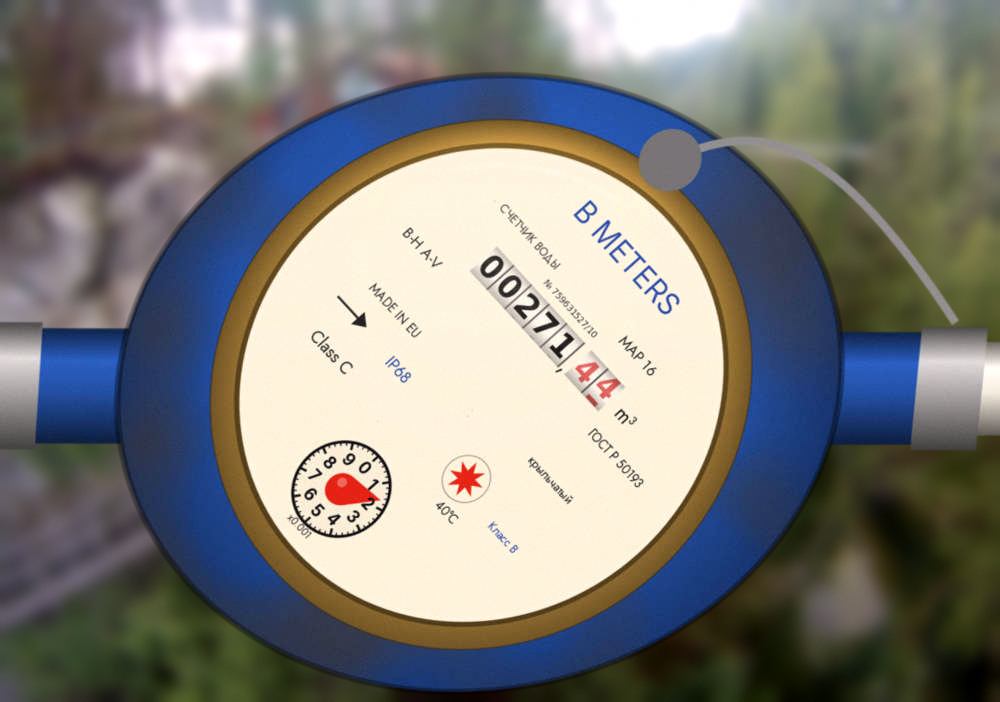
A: 271.441 m³
